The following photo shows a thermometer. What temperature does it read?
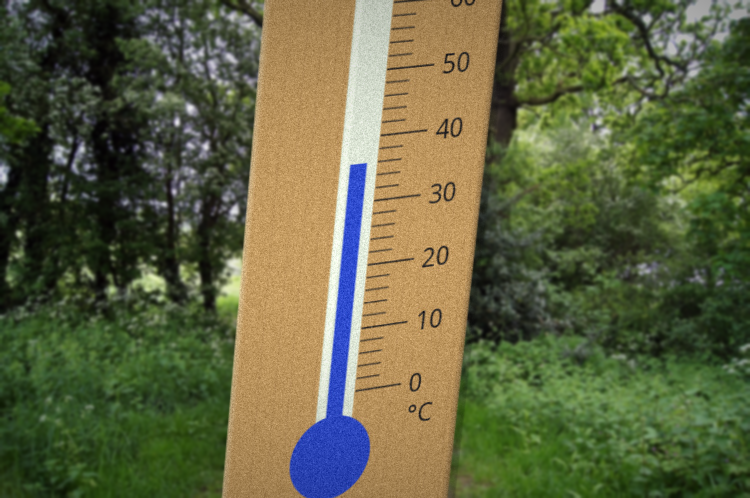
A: 36 °C
